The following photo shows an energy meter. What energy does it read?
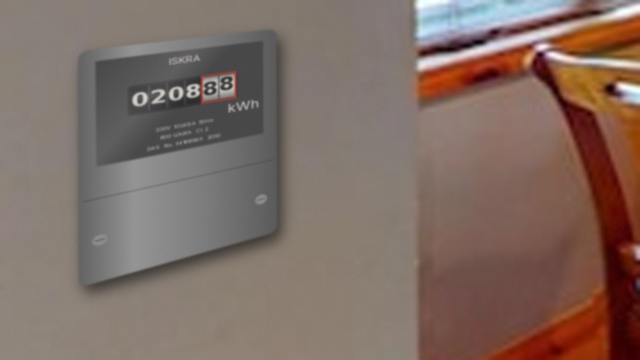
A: 208.88 kWh
